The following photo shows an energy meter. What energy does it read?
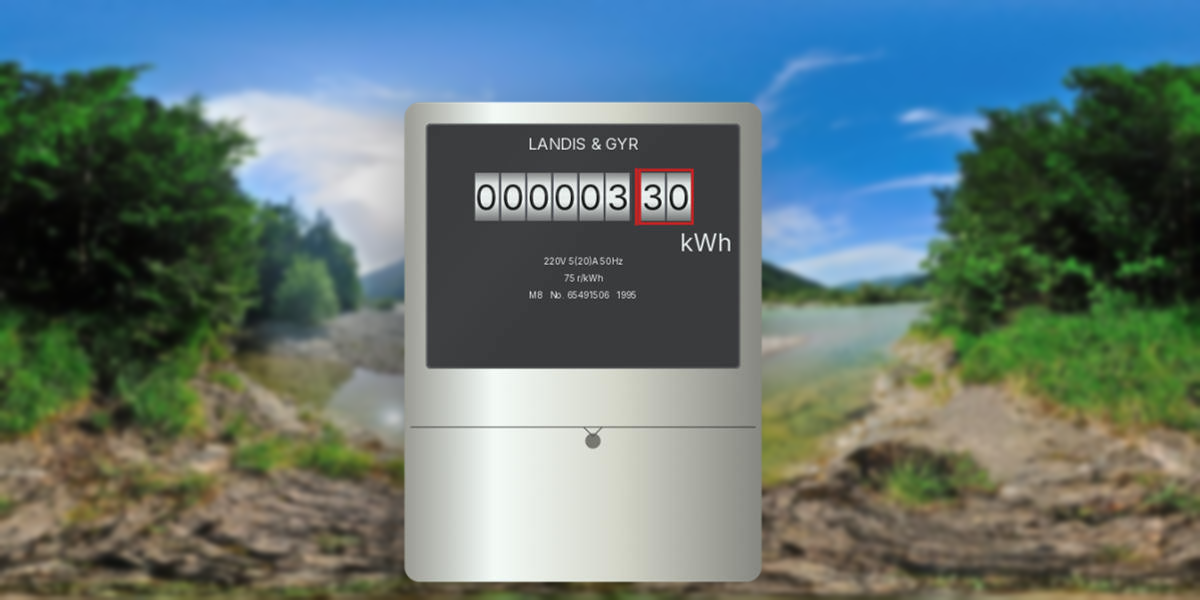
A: 3.30 kWh
